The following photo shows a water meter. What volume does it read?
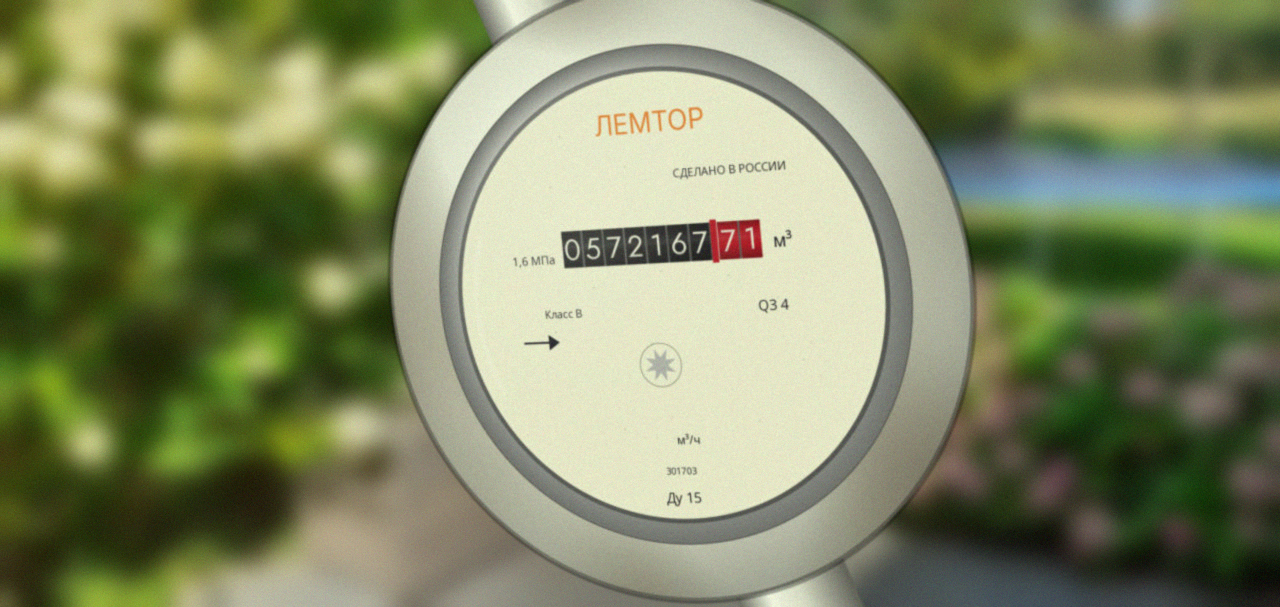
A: 572167.71 m³
